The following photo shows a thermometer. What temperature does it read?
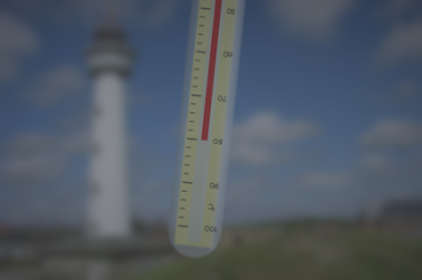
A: 80 °C
